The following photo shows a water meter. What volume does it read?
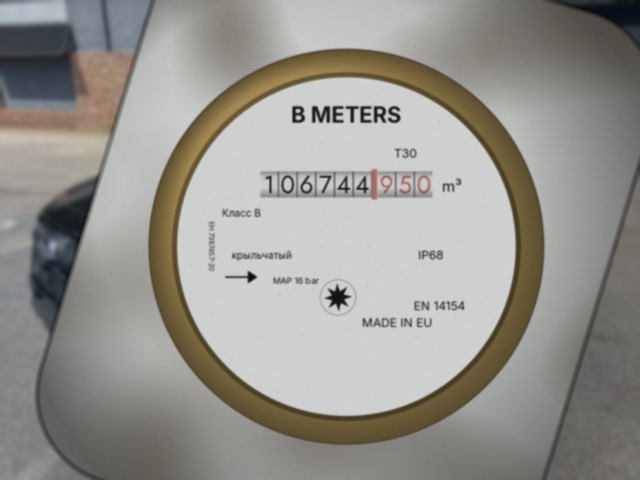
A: 106744.950 m³
